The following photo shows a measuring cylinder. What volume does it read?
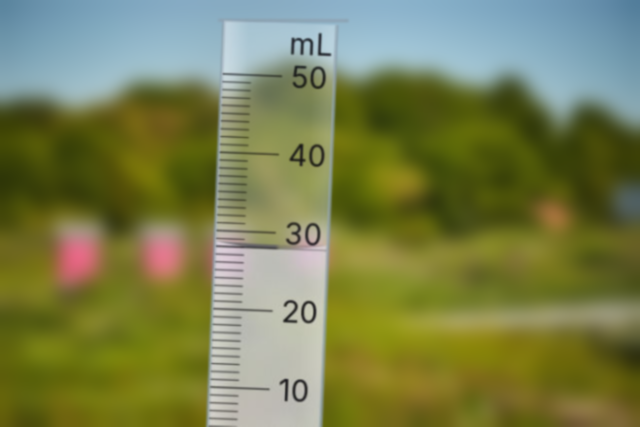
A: 28 mL
